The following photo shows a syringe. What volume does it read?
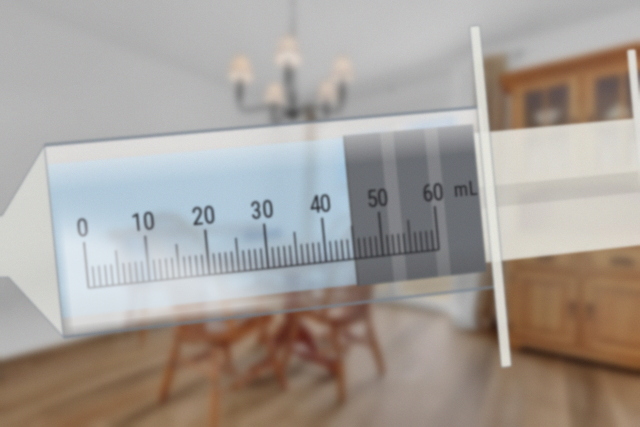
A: 45 mL
